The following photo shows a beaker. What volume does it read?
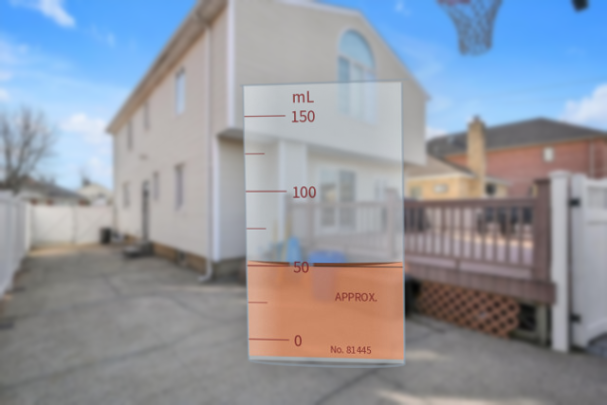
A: 50 mL
